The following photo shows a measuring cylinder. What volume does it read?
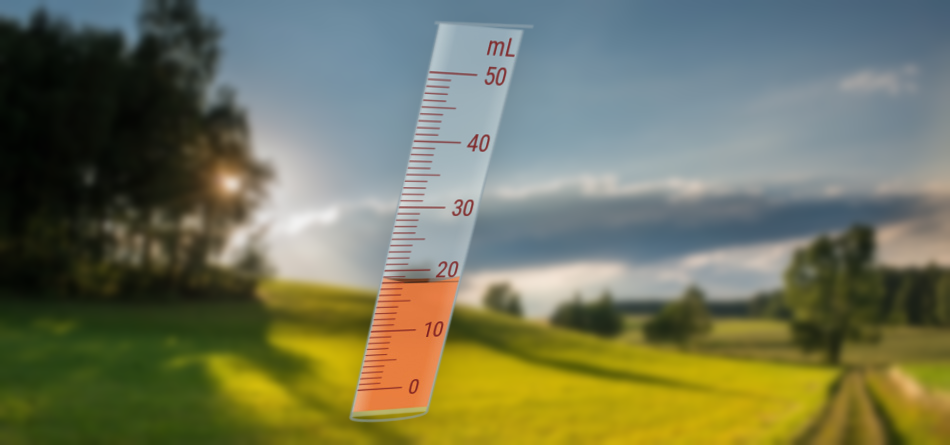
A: 18 mL
